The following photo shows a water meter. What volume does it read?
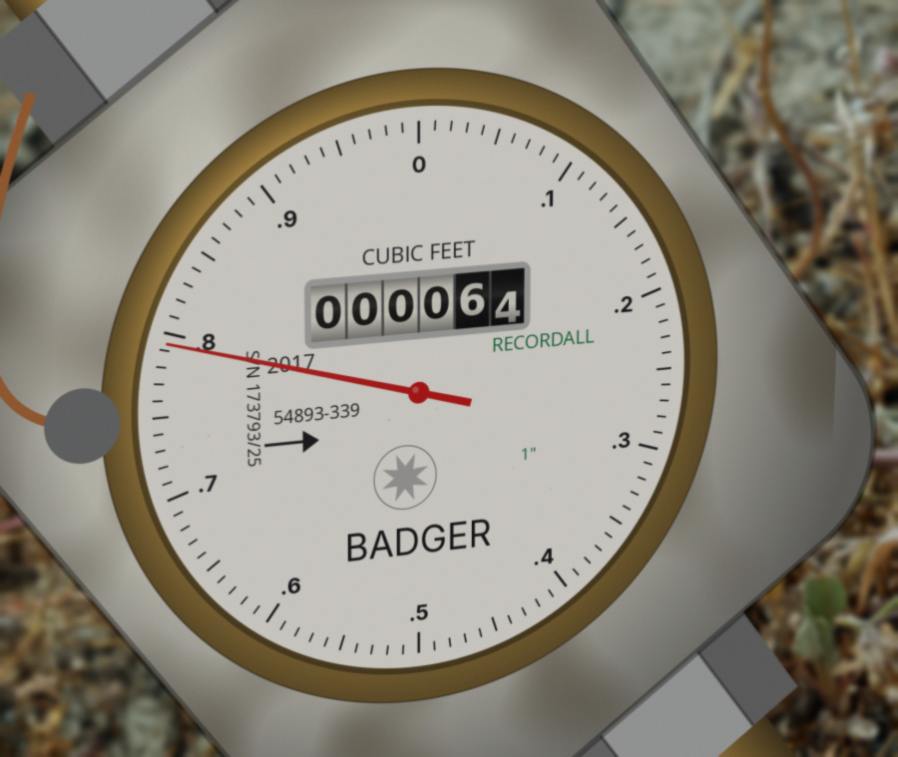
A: 63.79 ft³
